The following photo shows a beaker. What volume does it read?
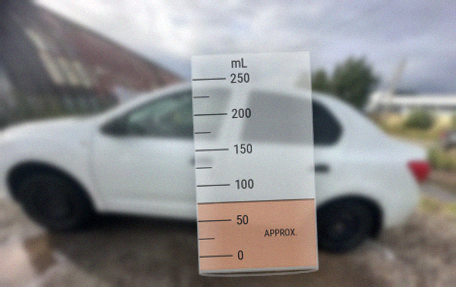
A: 75 mL
